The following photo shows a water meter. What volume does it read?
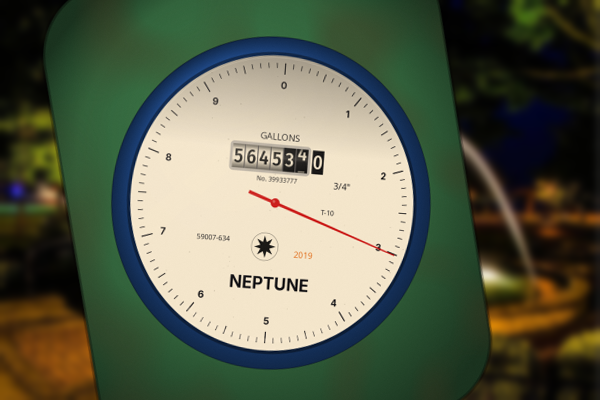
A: 5645343.0 gal
